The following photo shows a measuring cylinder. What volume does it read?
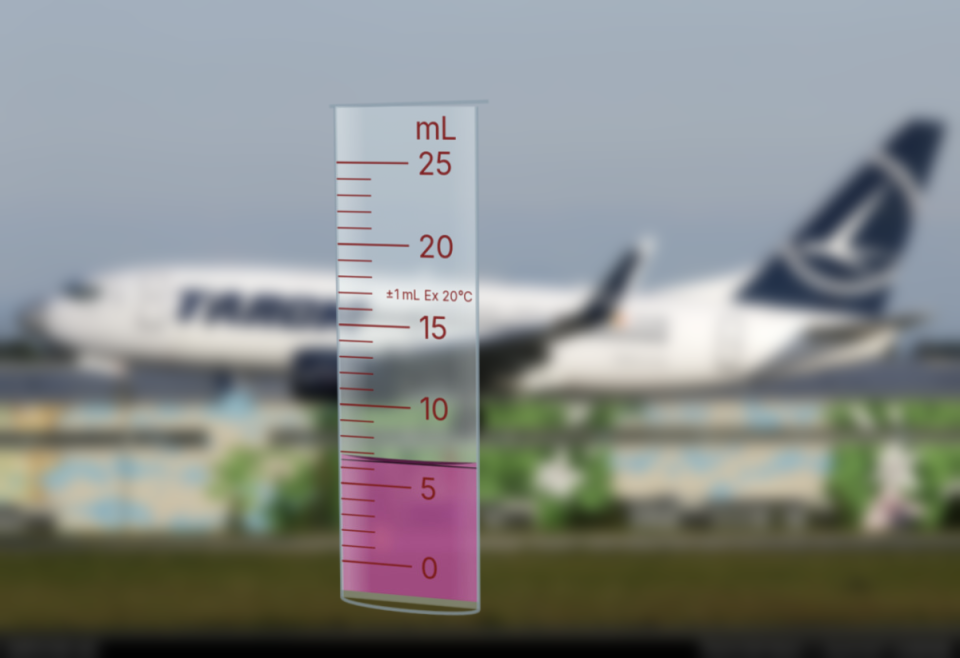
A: 6.5 mL
